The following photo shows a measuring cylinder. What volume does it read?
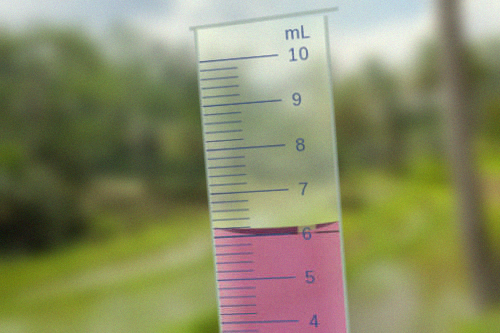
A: 6 mL
